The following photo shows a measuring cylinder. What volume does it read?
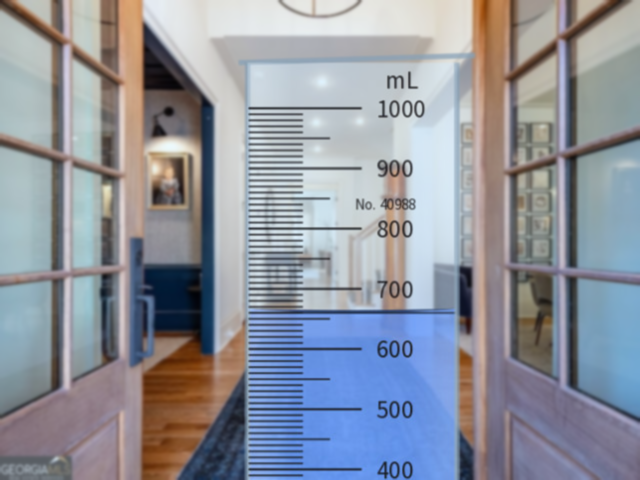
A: 660 mL
